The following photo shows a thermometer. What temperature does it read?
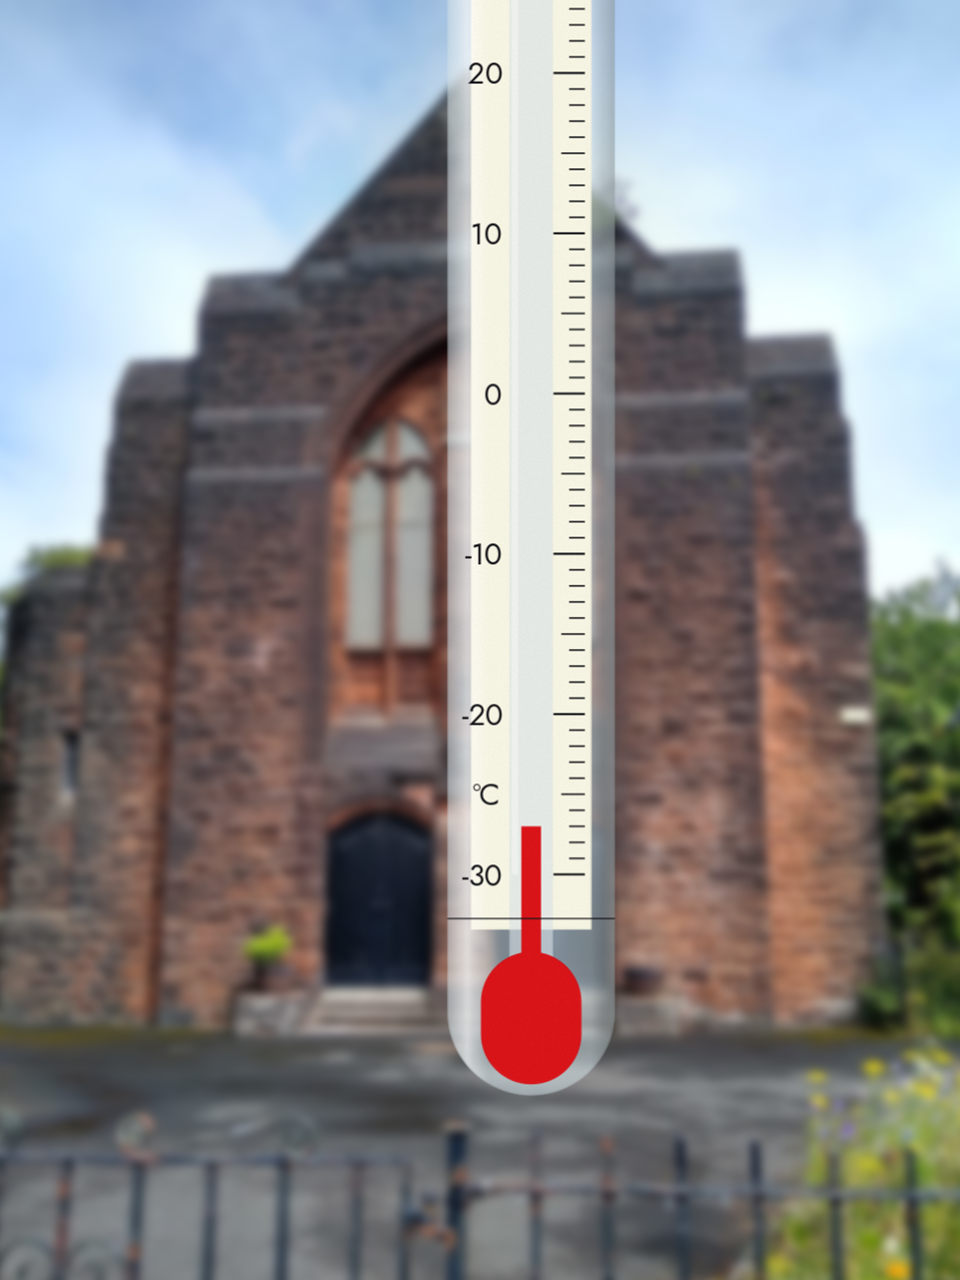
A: -27 °C
